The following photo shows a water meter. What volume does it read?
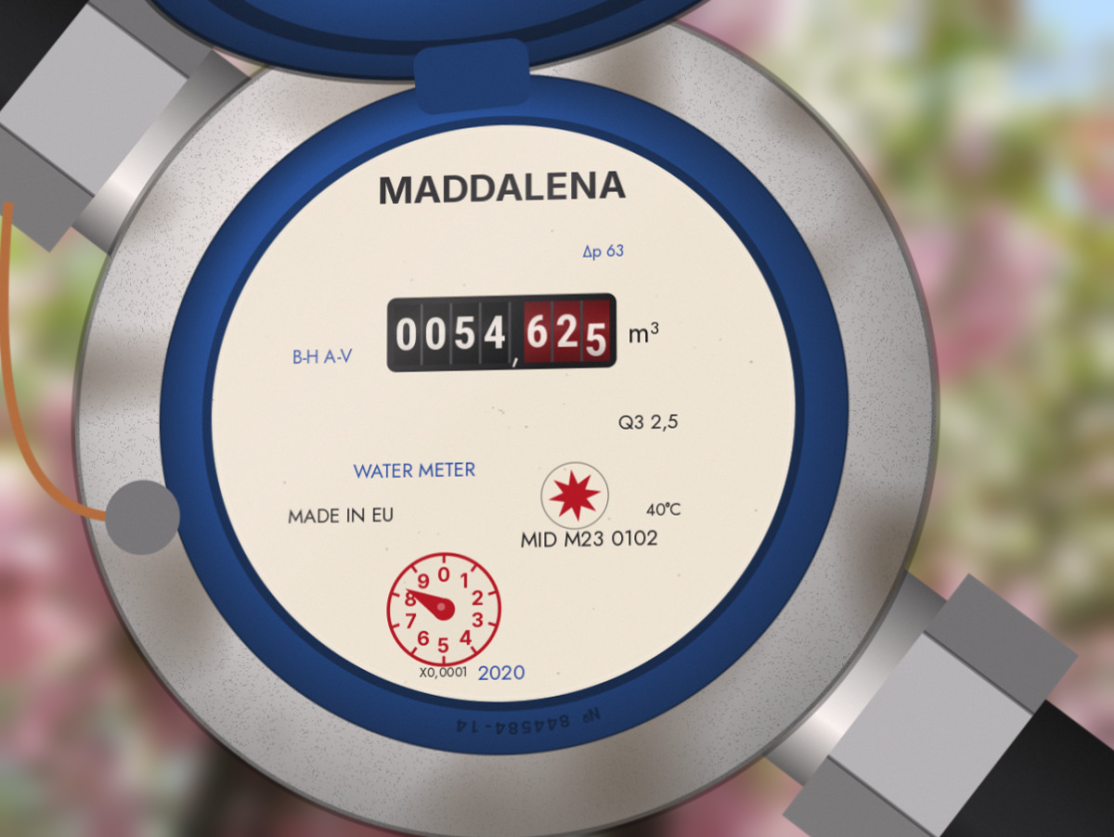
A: 54.6248 m³
